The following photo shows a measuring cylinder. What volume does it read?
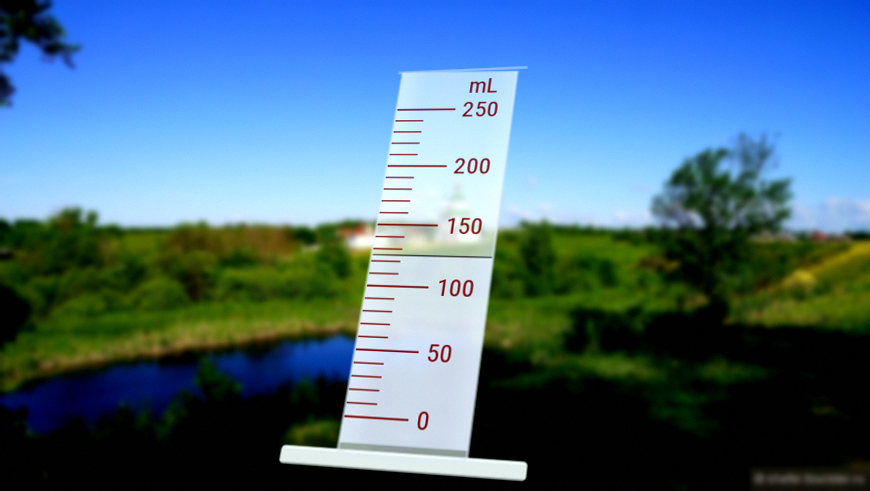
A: 125 mL
